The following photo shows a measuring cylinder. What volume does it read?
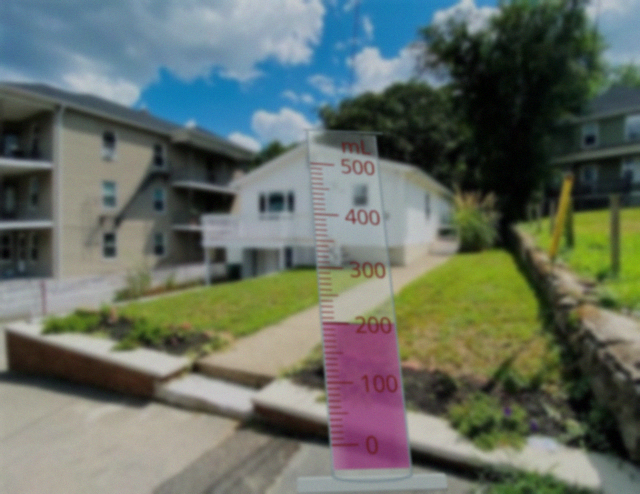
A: 200 mL
